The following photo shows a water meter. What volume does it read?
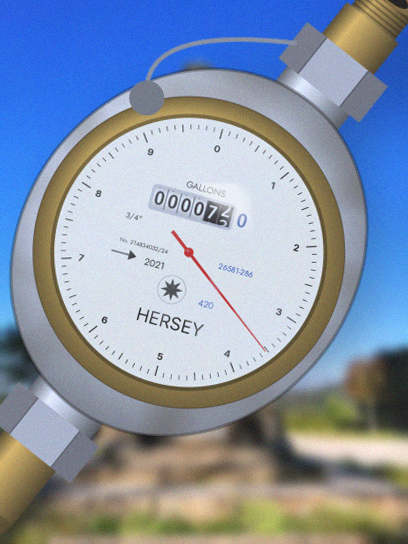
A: 723.5 gal
